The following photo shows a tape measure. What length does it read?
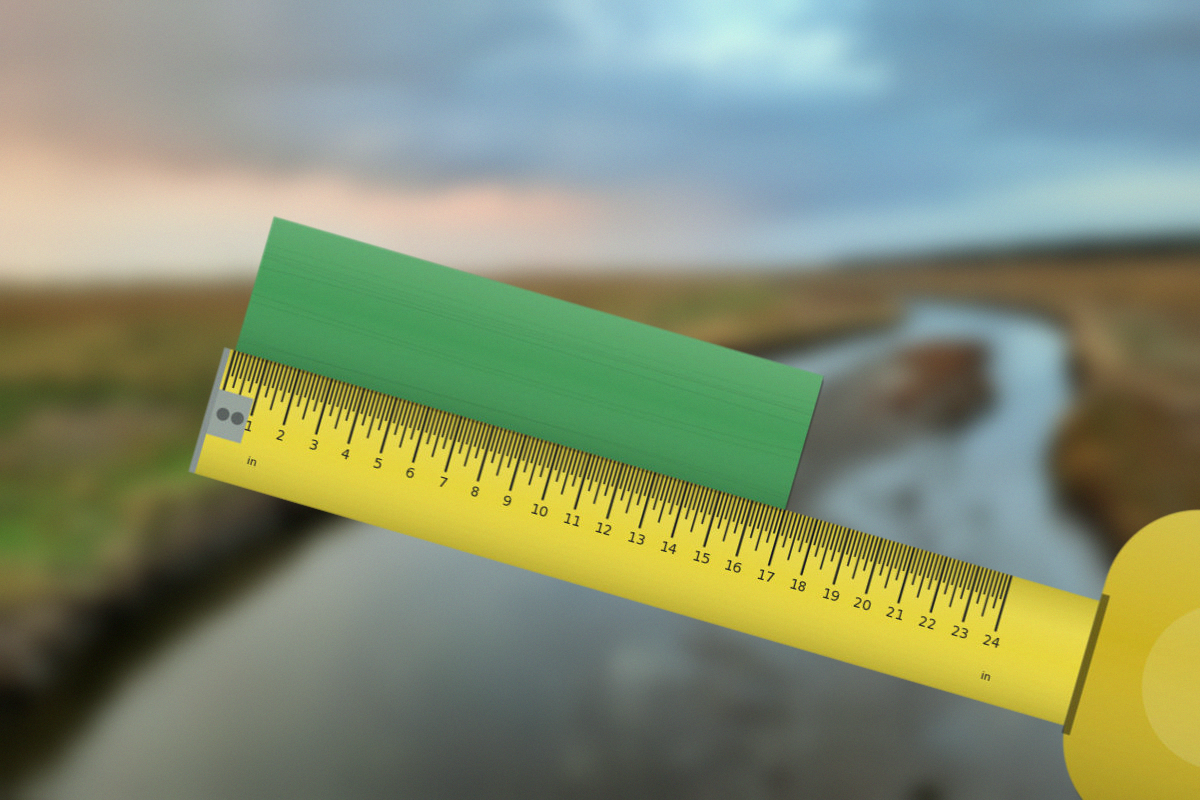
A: 17 in
